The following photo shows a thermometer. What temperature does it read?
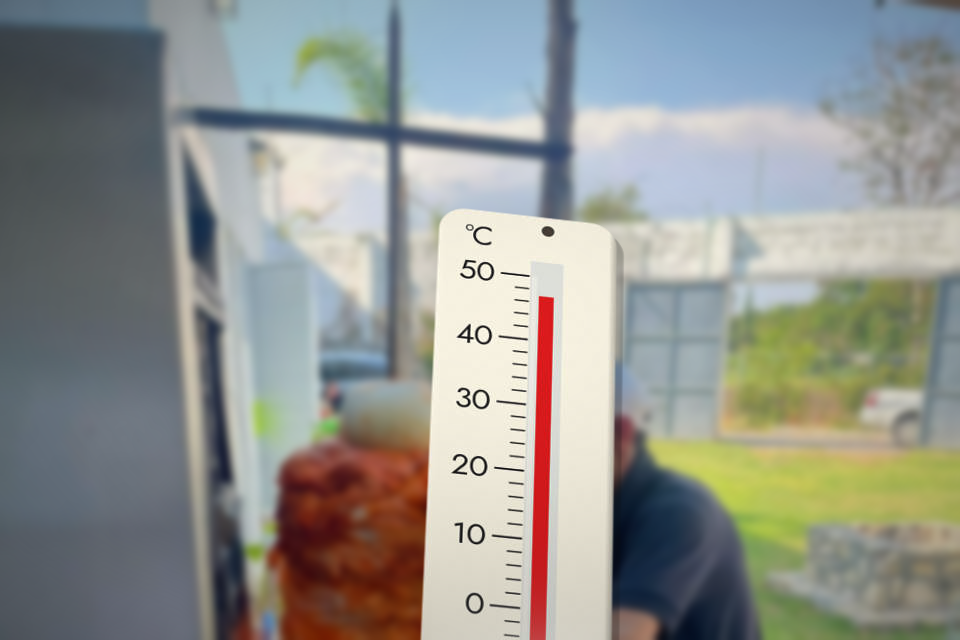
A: 47 °C
